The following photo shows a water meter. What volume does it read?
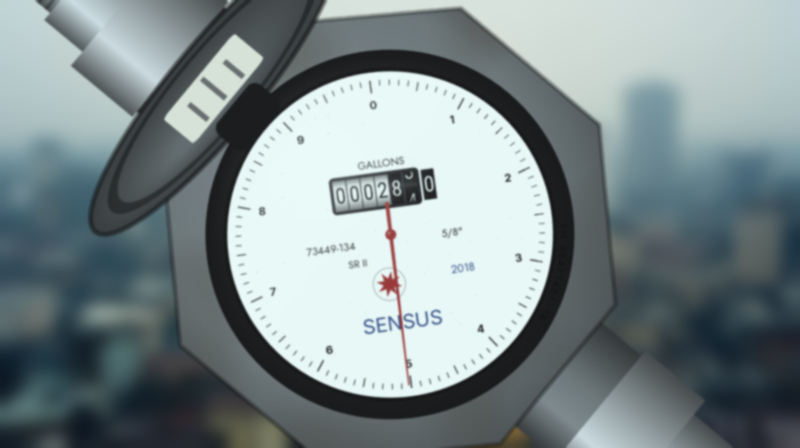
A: 2835.0 gal
